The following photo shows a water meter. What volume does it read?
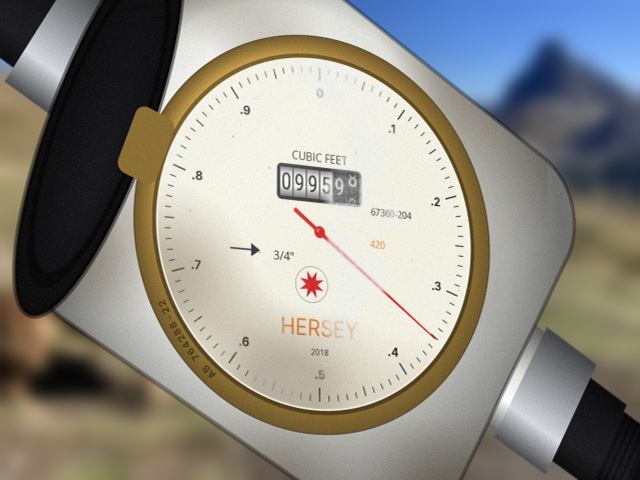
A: 99598.35 ft³
